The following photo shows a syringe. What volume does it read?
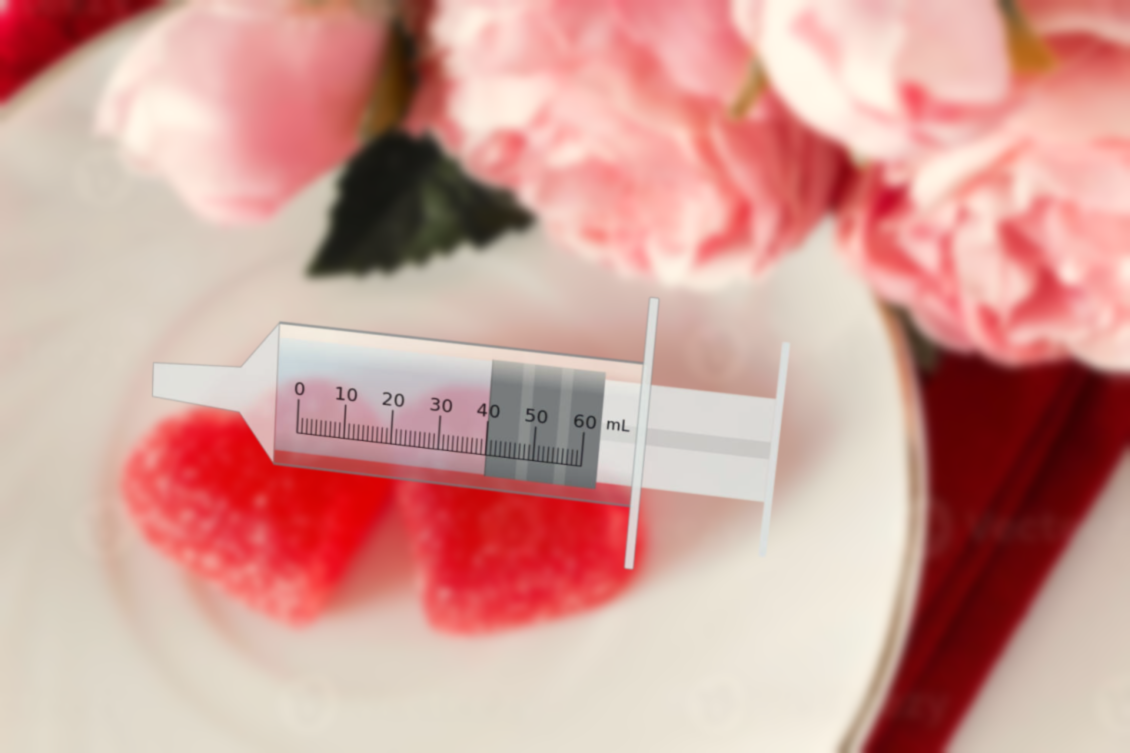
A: 40 mL
